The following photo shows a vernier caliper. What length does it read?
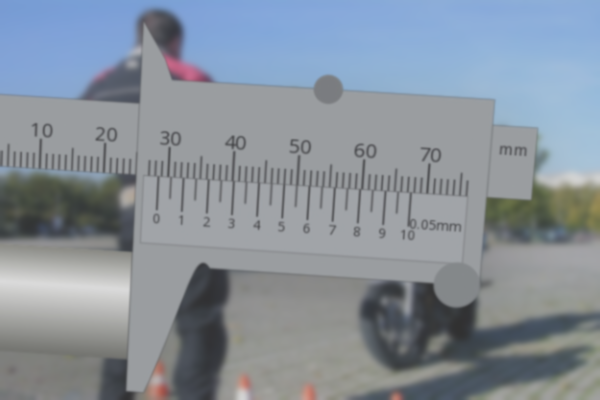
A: 28.5 mm
